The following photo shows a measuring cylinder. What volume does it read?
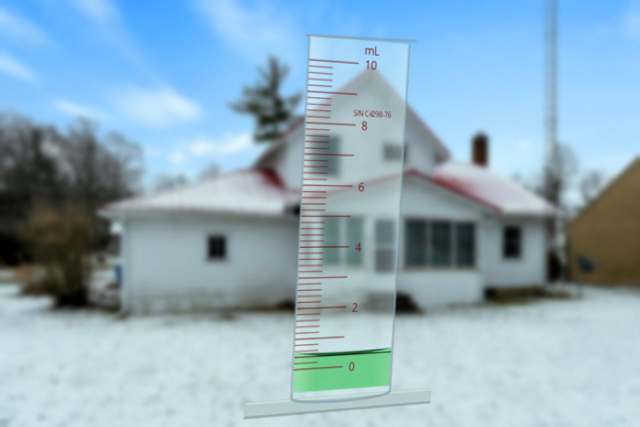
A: 0.4 mL
